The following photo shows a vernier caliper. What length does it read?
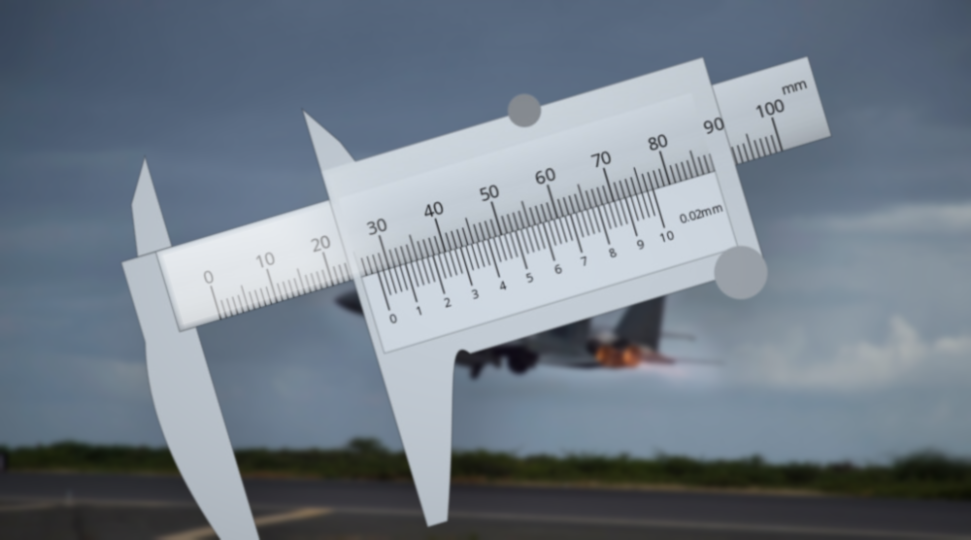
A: 28.0 mm
